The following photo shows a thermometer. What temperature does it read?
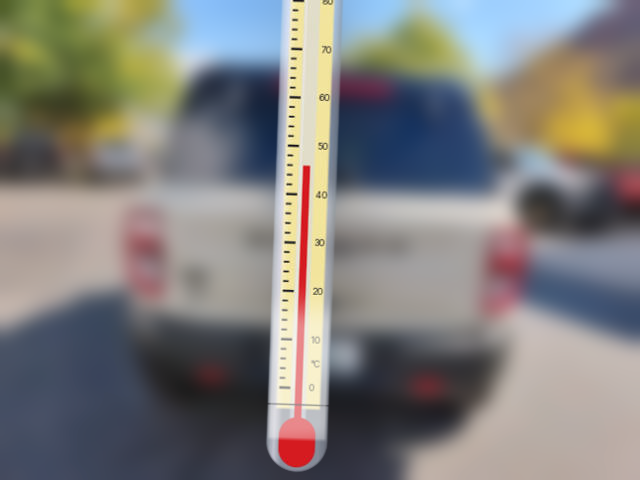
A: 46 °C
